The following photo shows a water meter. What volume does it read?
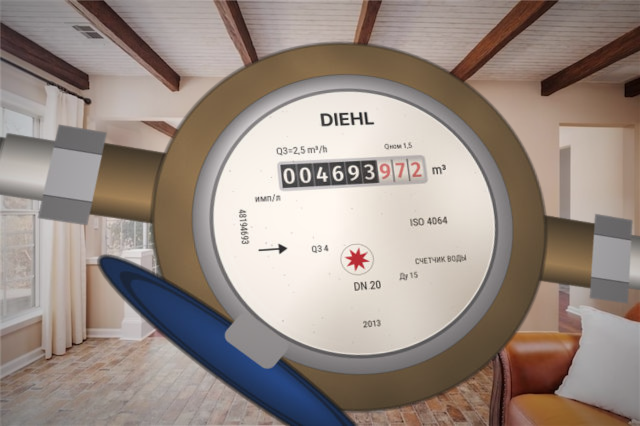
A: 4693.972 m³
